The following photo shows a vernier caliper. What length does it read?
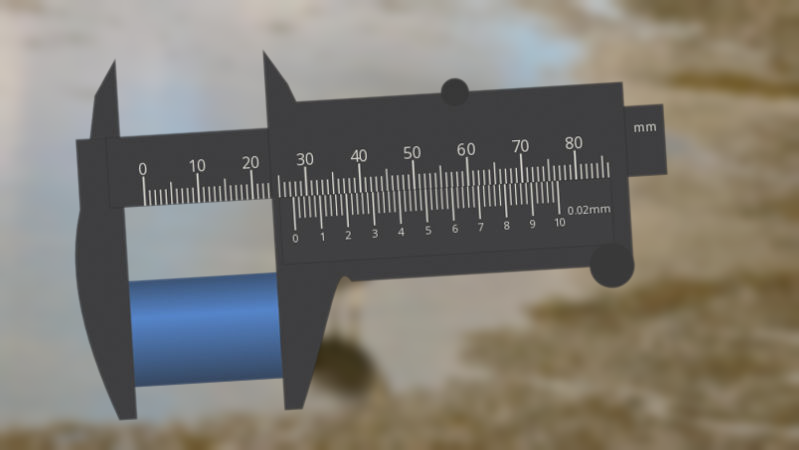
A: 27.5 mm
